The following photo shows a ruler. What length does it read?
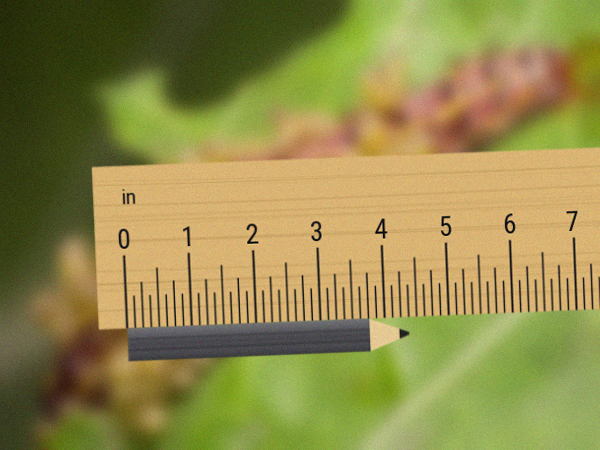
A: 4.375 in
